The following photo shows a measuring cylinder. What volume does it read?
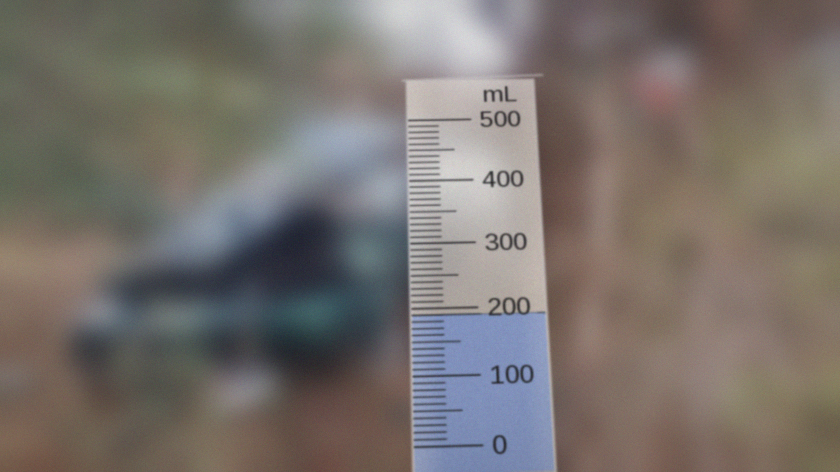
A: 190 mL
